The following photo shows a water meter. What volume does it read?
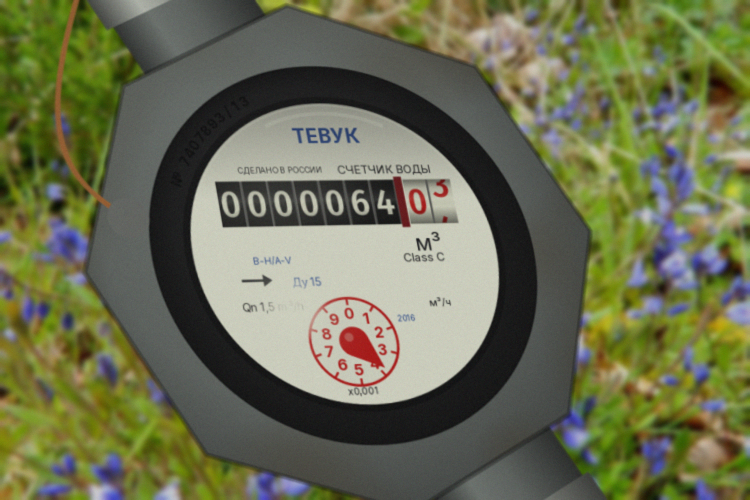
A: 64.033 m³
